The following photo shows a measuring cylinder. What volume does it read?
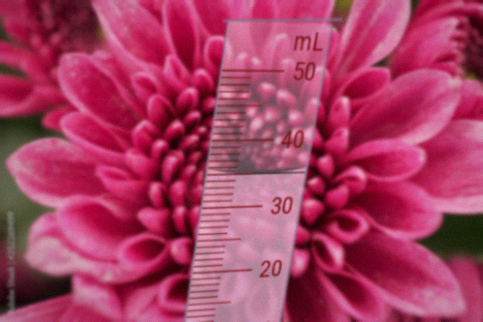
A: 35 mL
